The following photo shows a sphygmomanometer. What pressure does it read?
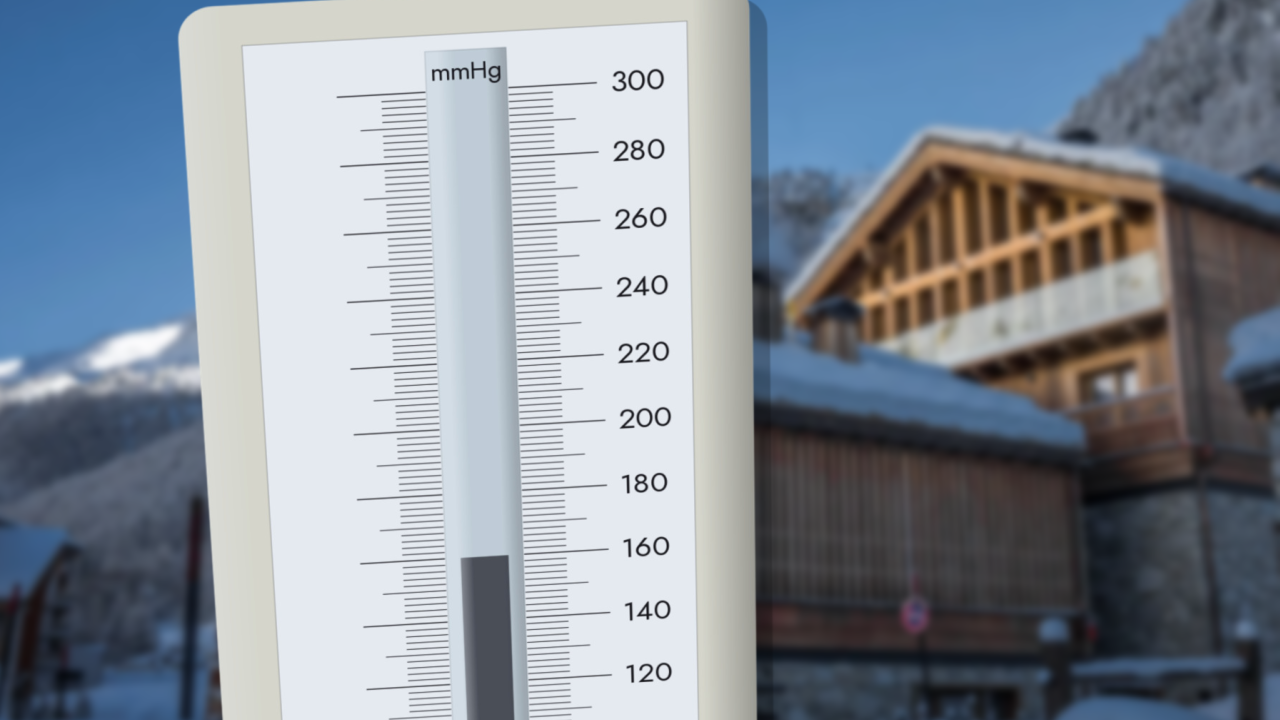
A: 160 mmHg
